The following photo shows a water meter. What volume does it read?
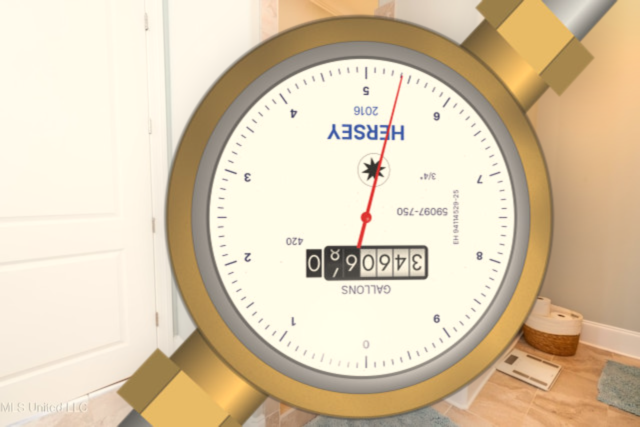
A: 3460675.4 gal
